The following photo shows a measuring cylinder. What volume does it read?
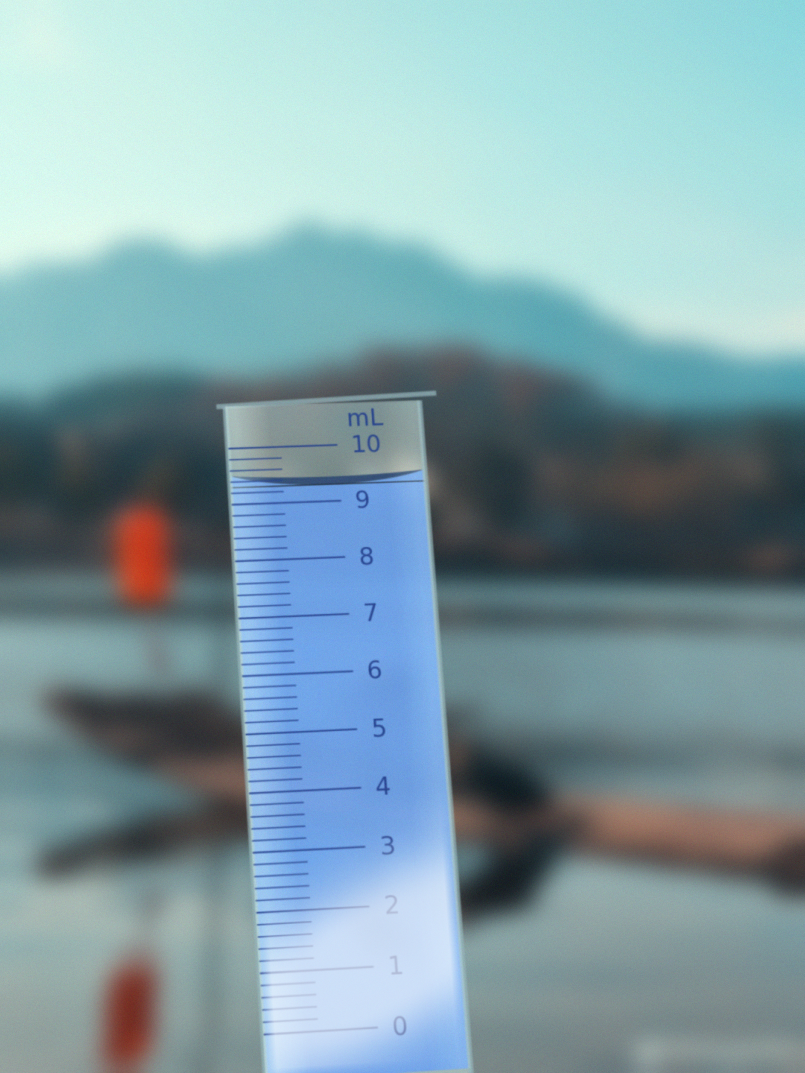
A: 9.3 mL
